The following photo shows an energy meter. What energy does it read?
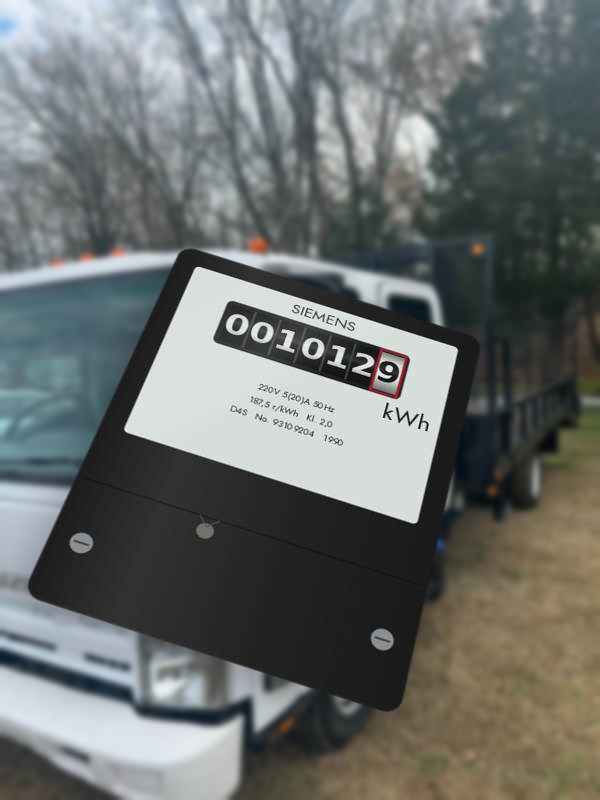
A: 1012.9 kWh
